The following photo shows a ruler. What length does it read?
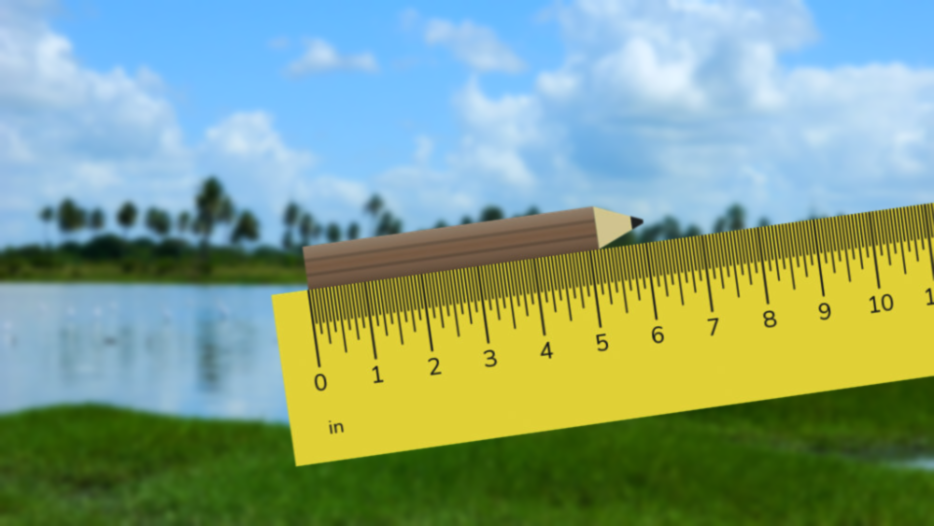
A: 6 in
